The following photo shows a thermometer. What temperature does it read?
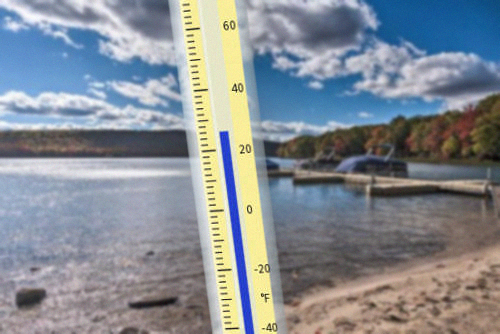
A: 26 °F
